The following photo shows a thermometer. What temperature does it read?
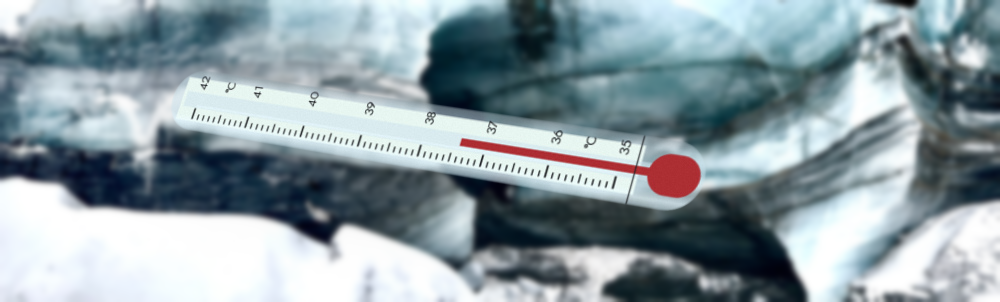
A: 37.4 °C
